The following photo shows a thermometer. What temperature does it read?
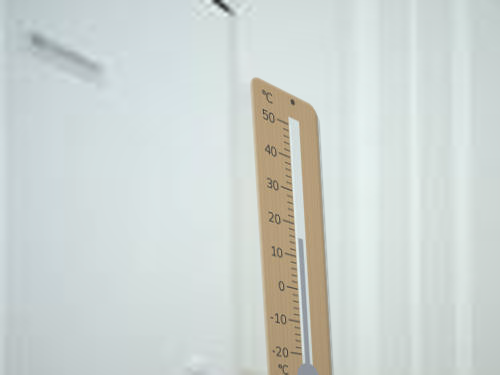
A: 16 °C
